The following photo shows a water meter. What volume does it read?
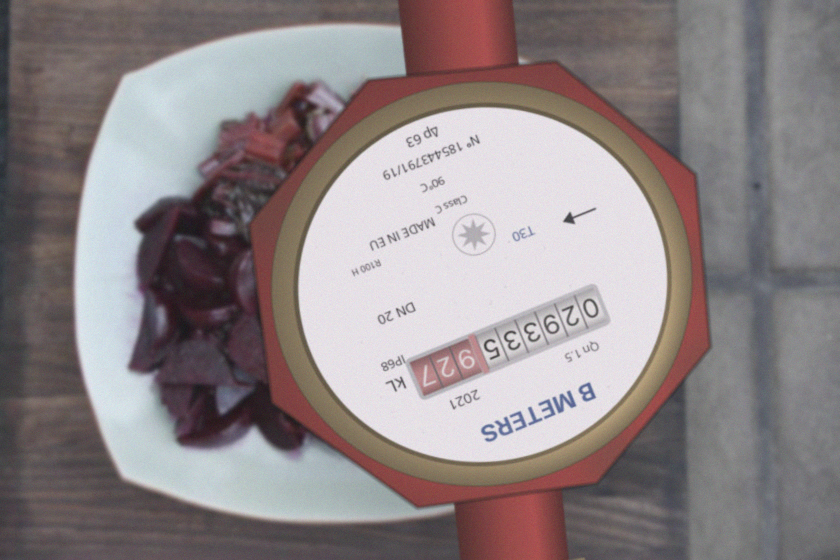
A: 29335.927 kL
